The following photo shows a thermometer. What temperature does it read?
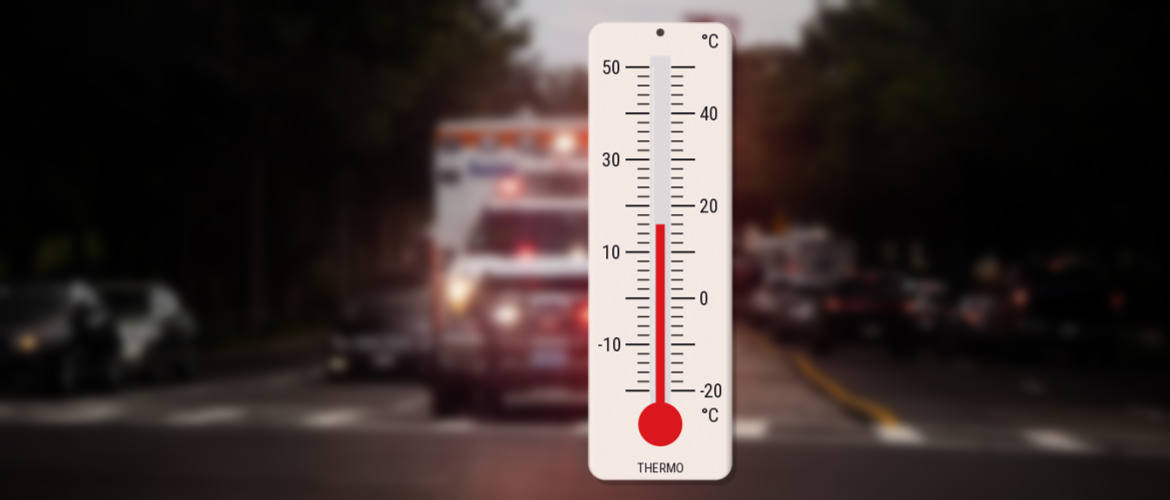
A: 16 °C
